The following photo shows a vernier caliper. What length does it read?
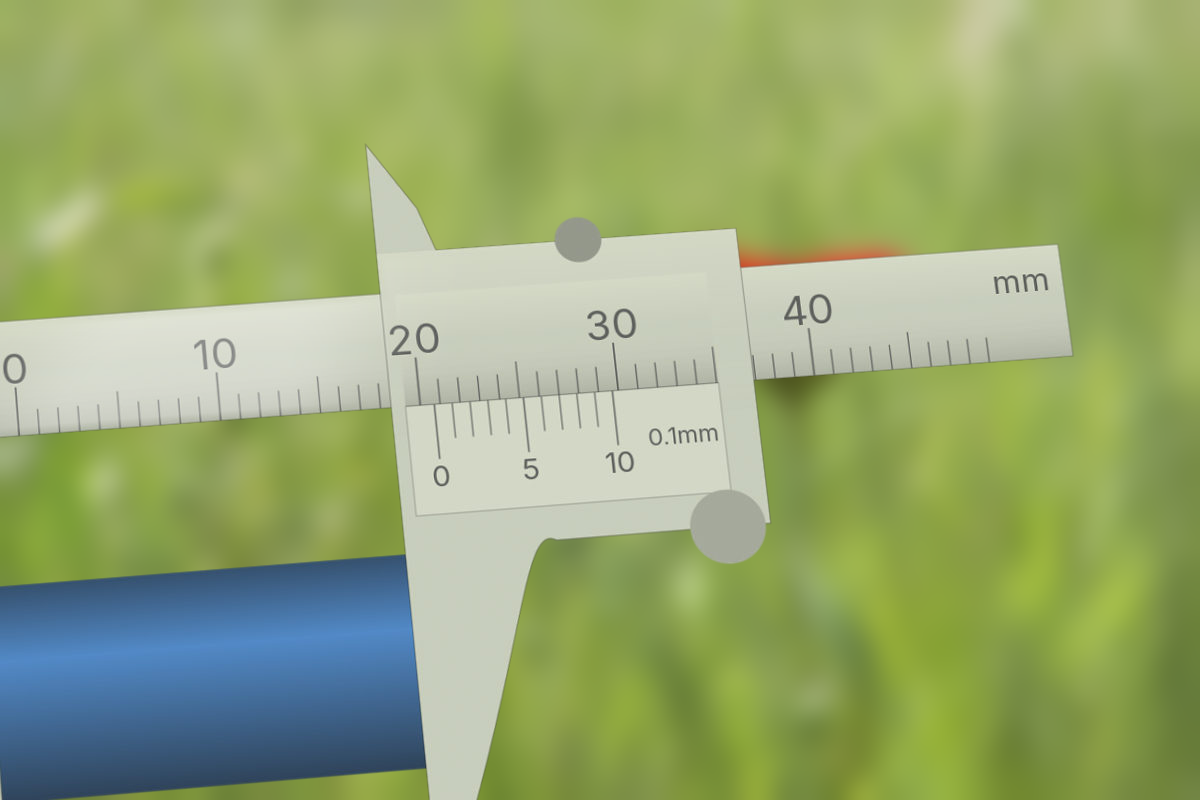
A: 20.7 mm
